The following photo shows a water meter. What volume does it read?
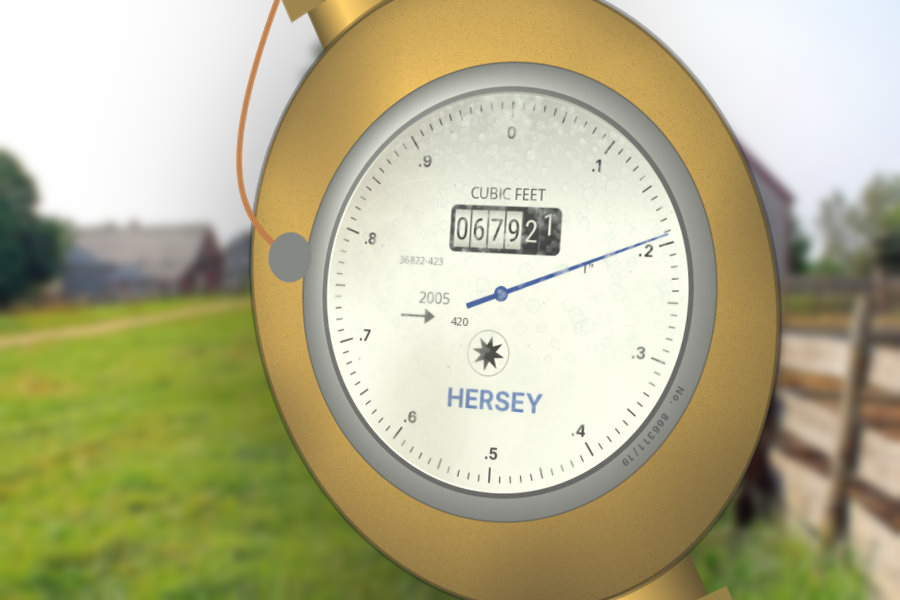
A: 67921.19 ft³
